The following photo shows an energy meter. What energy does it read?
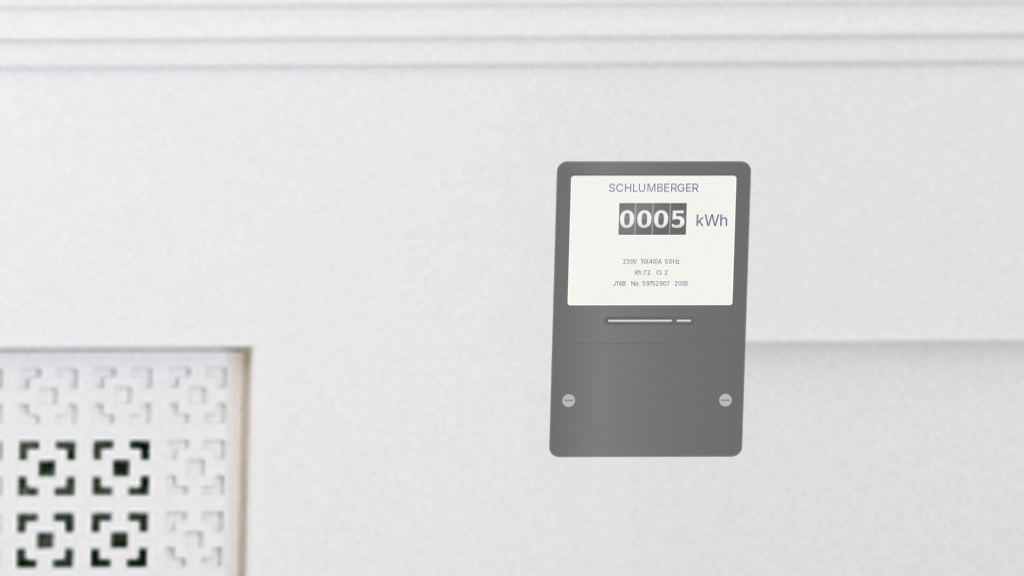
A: 5 kWh
